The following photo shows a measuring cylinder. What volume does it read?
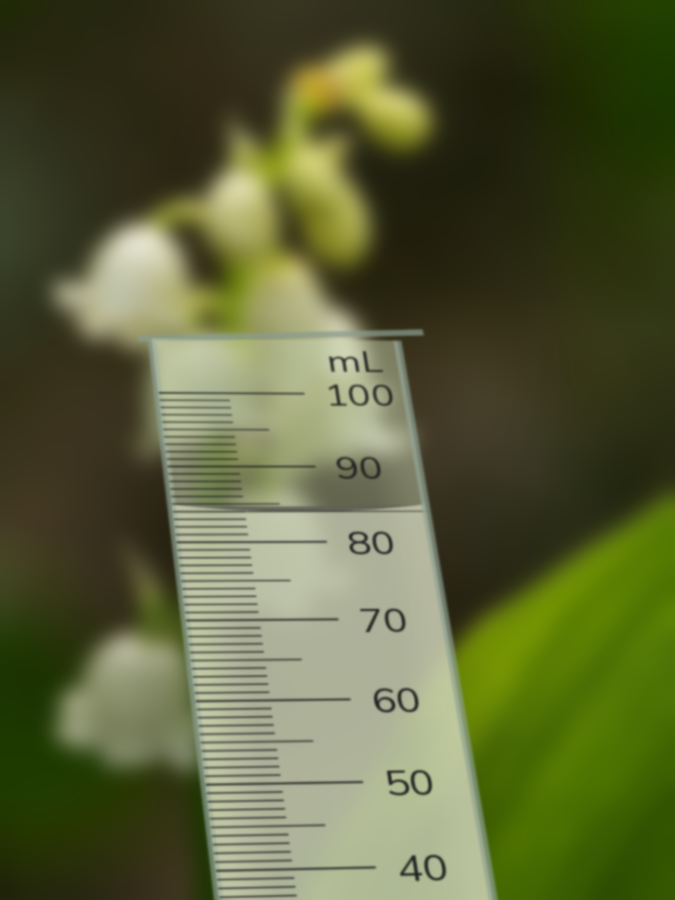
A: 84 mL
